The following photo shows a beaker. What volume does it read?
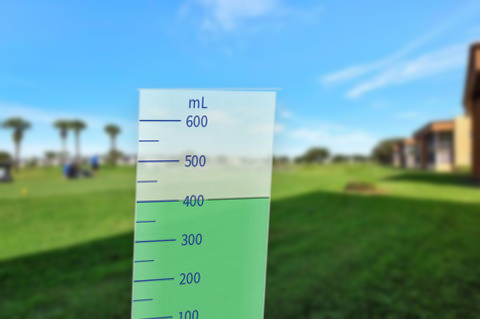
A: 400 mL
